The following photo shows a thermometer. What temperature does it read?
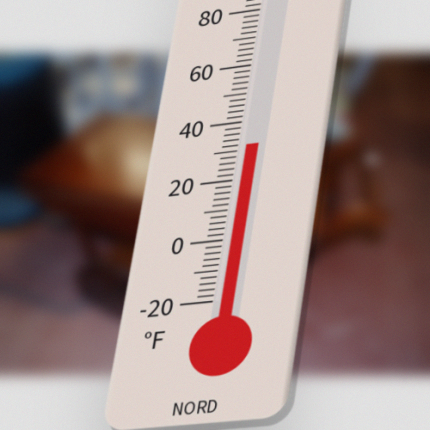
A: 32 °F
